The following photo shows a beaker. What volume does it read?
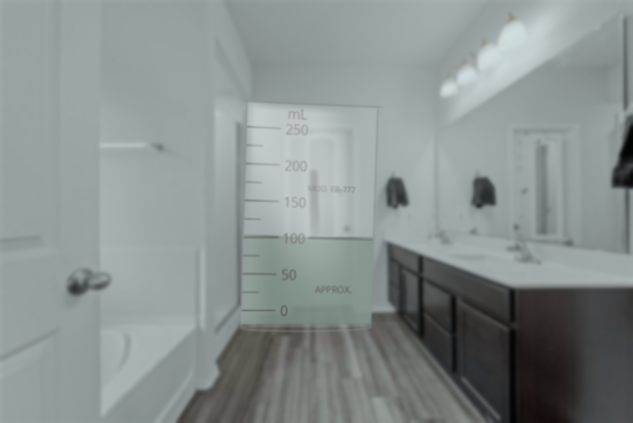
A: 100 mL
